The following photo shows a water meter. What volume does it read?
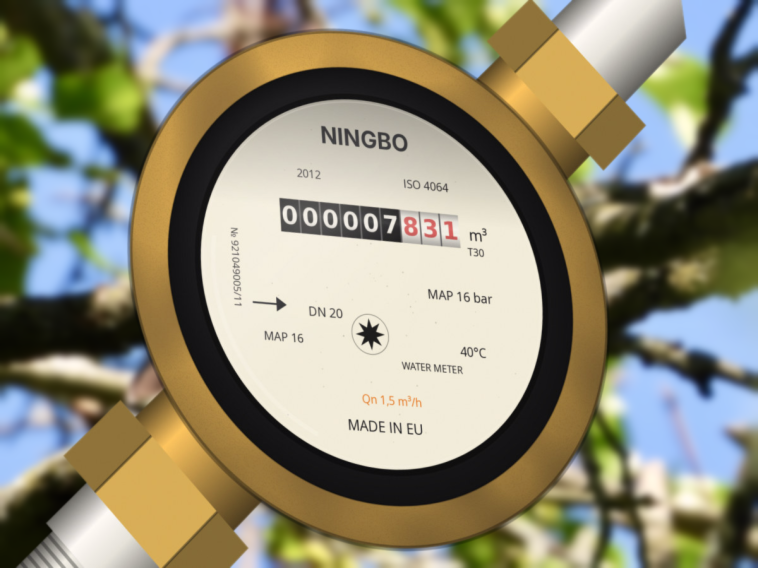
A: 7.831 m³
